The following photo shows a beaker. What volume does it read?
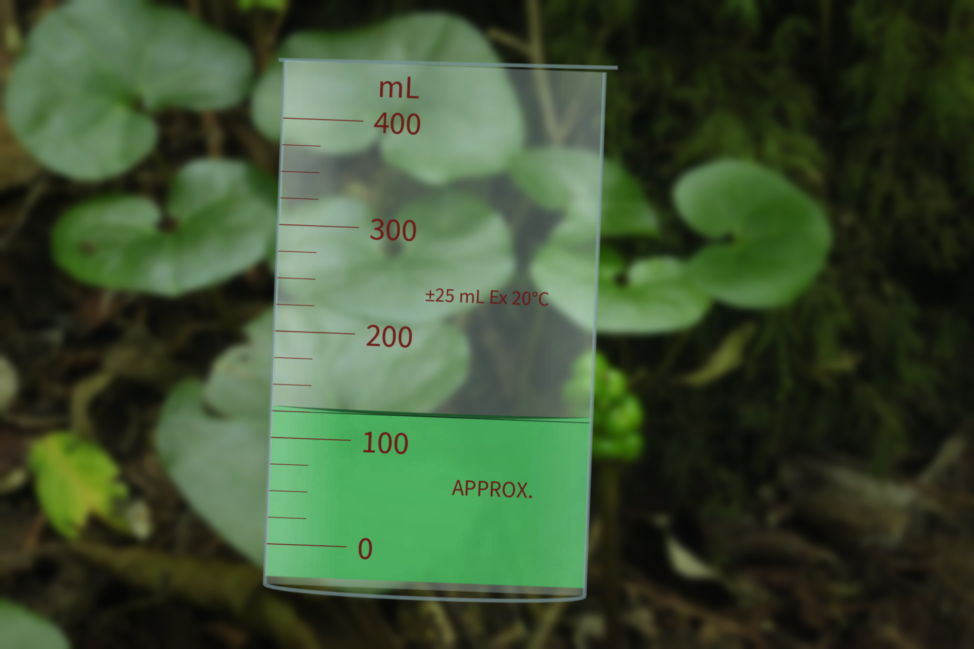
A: 125 mL
